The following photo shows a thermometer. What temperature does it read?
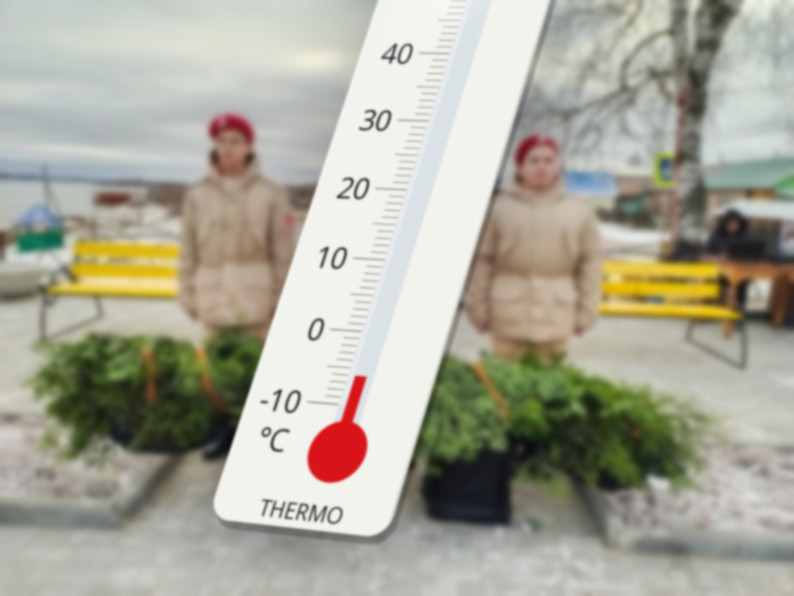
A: -6 °C
